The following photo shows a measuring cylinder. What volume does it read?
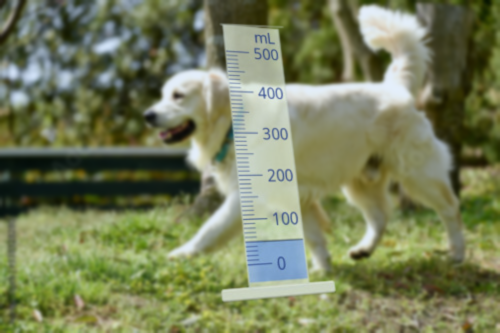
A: 50 mL
